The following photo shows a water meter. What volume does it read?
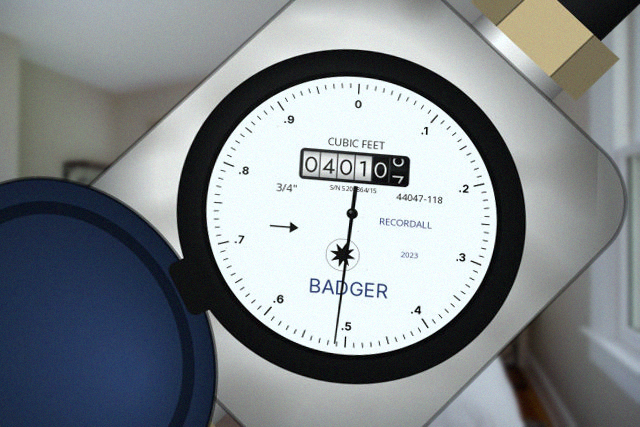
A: 40106.51 ft³
